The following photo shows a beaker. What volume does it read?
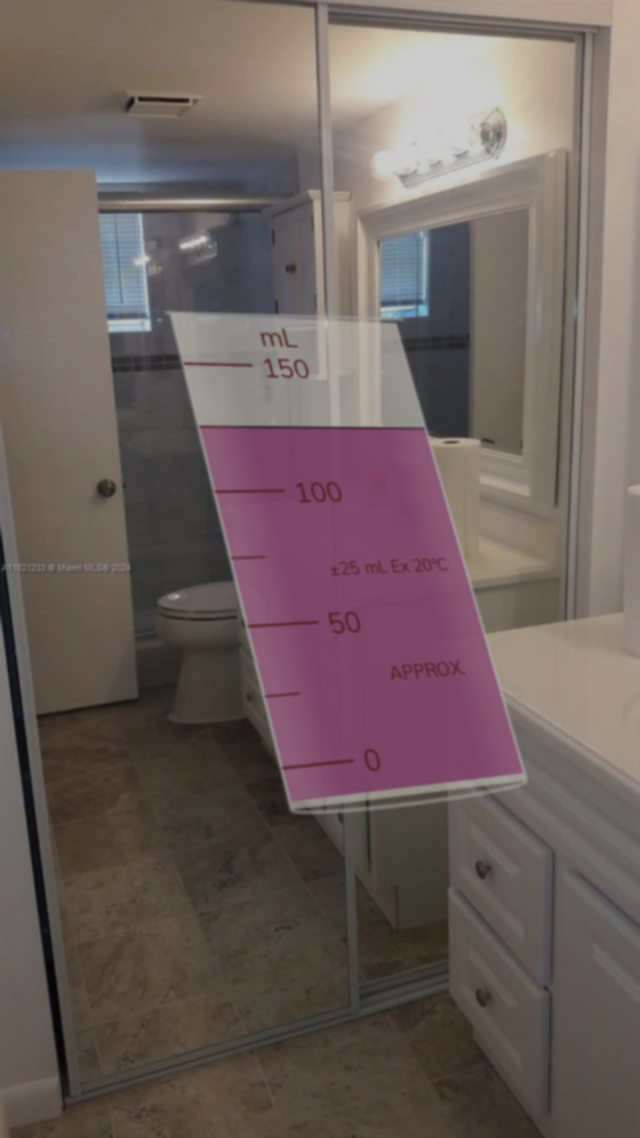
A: 125 mL
